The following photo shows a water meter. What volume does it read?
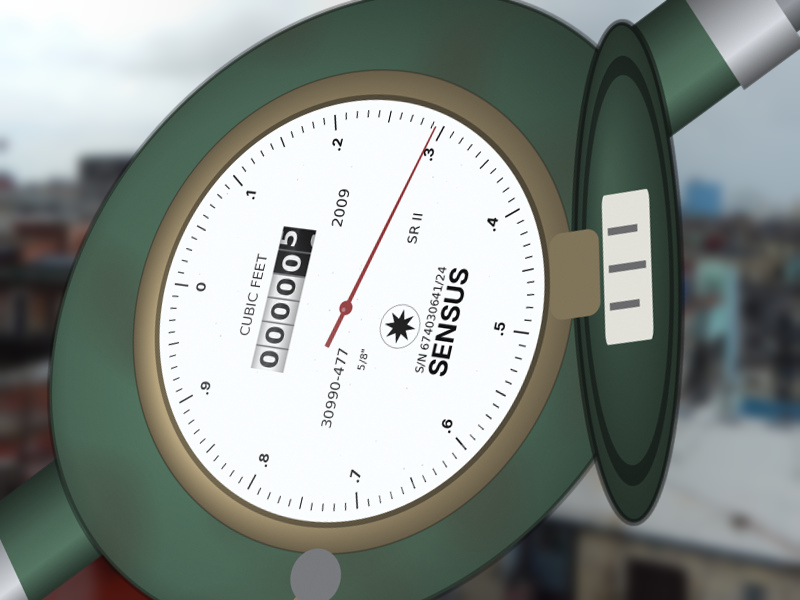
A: 5.29 ft³
